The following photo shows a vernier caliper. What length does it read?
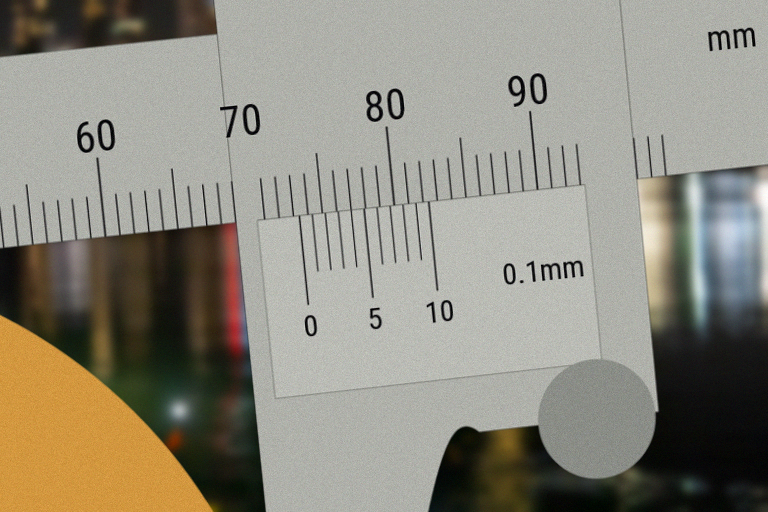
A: 73.4 mm
